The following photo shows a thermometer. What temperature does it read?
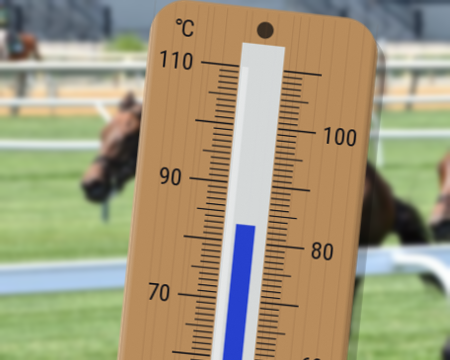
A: 83 °C
